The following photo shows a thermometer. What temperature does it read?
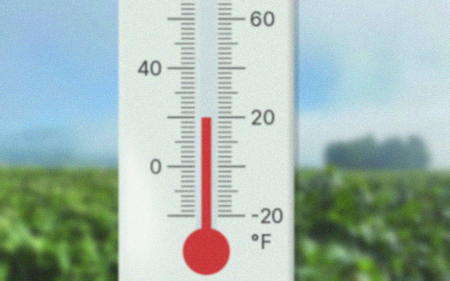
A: 20 °F
